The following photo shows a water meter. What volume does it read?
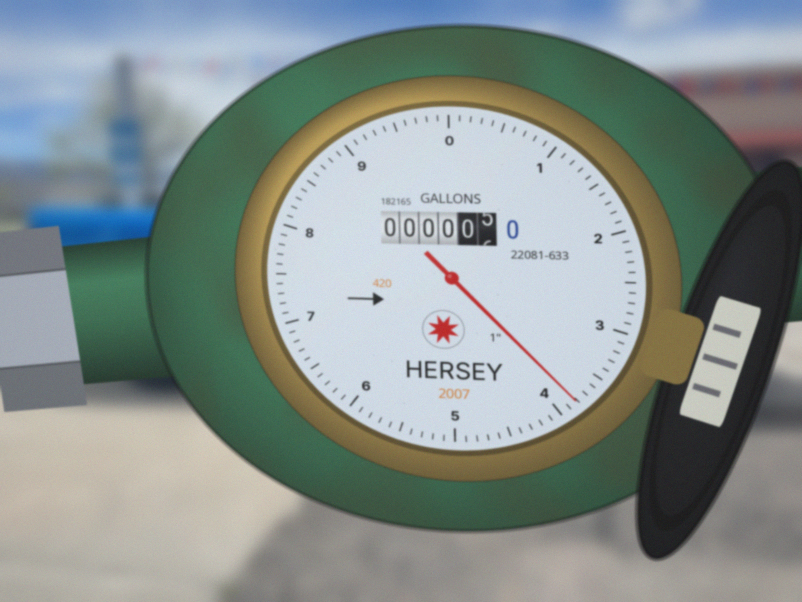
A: 53.8 gal
